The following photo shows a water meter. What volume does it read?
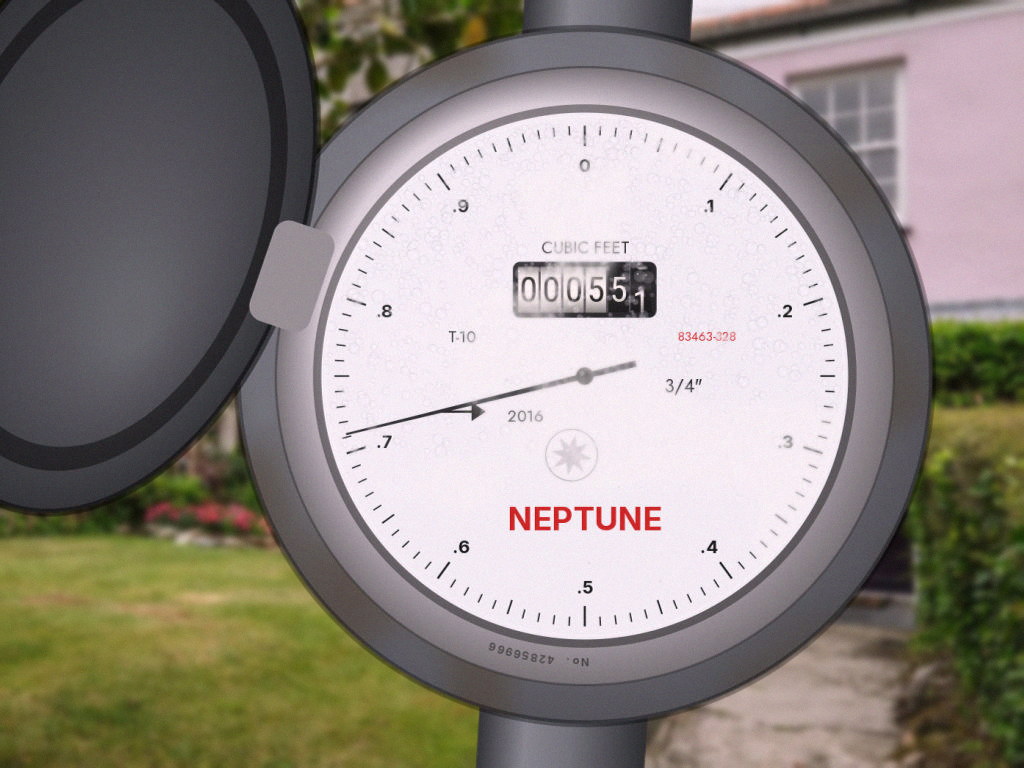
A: 550.71 ft³
